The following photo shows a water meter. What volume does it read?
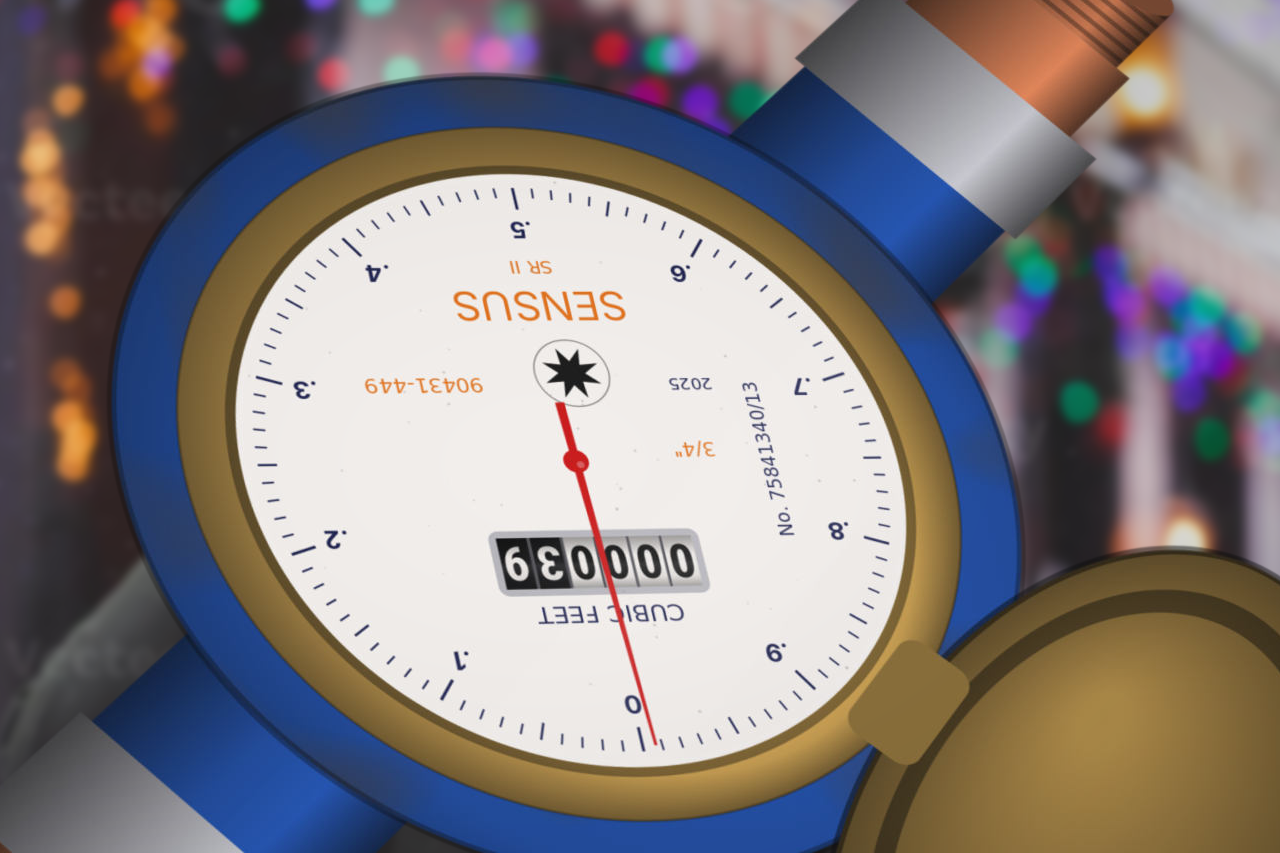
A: 38.99 ft³
